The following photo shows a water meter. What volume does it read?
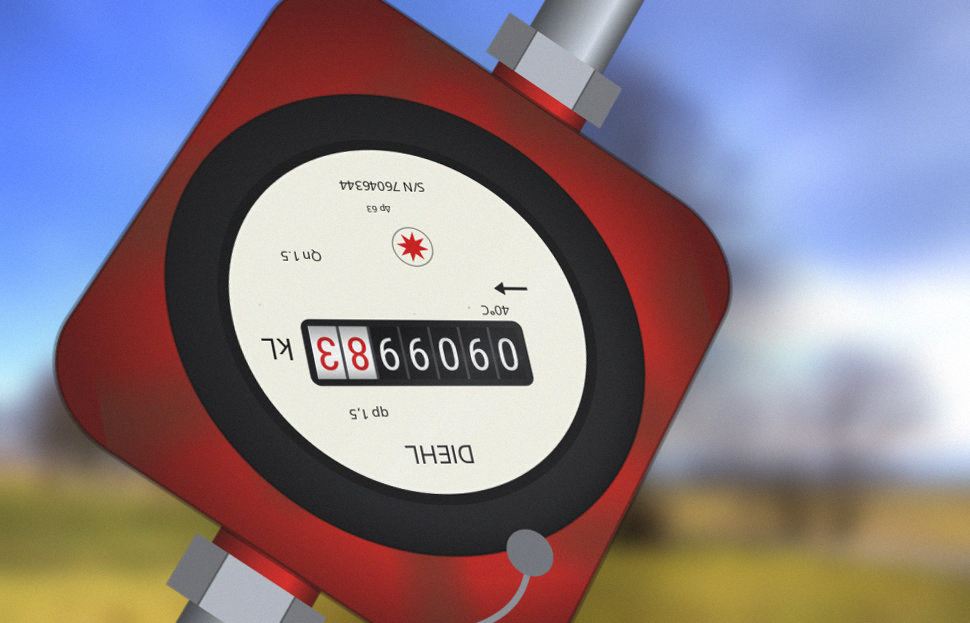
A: 9099.83 kL
